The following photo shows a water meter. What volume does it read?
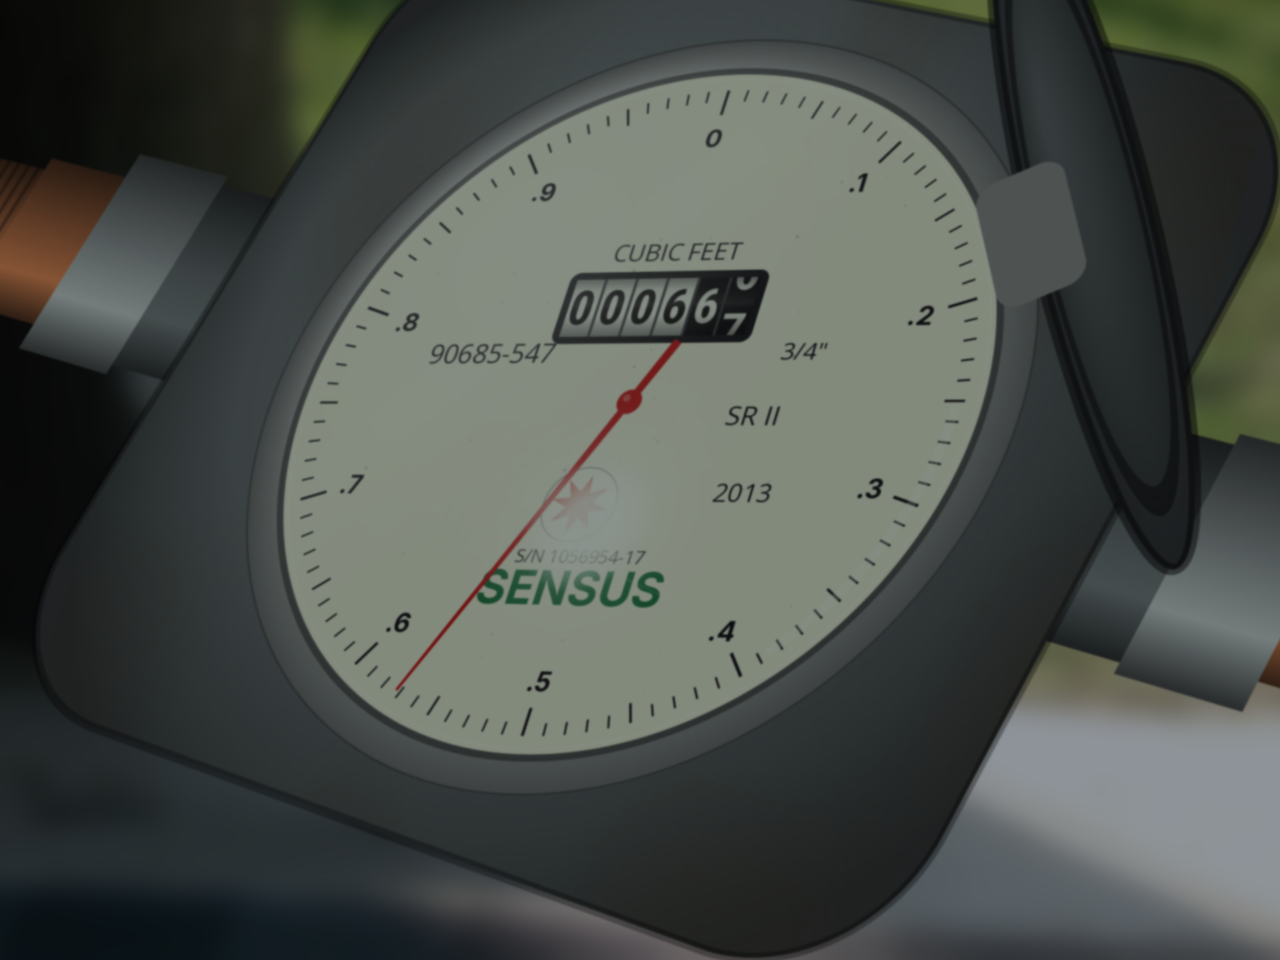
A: 666.57 ft³
